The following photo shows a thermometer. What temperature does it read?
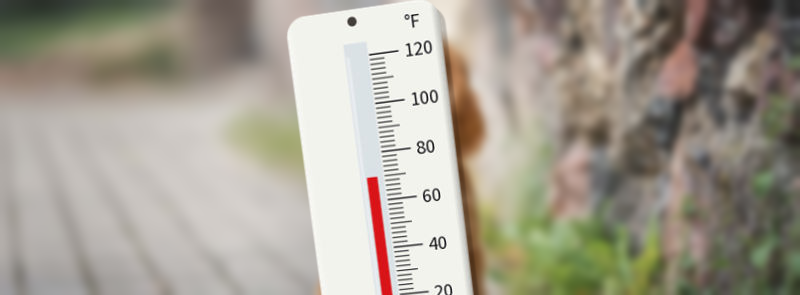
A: 70 °F
